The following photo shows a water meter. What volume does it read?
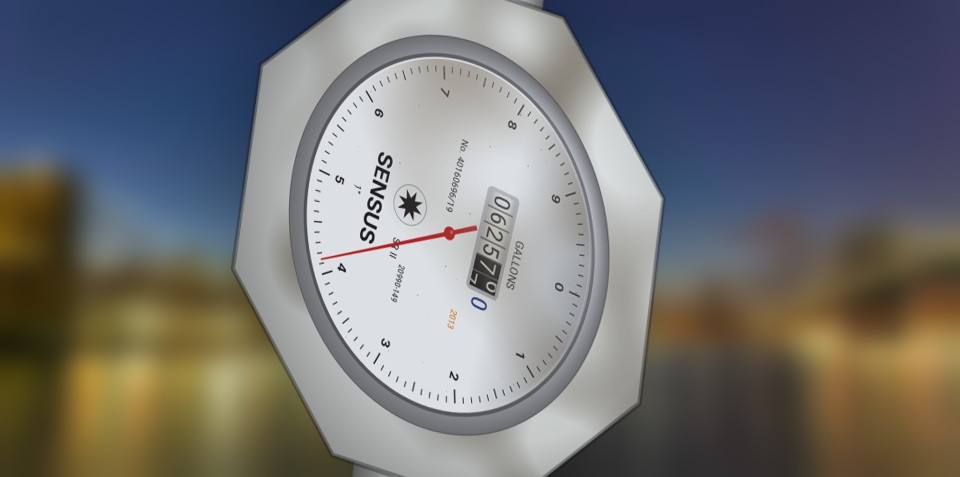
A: 625764.1 gal
